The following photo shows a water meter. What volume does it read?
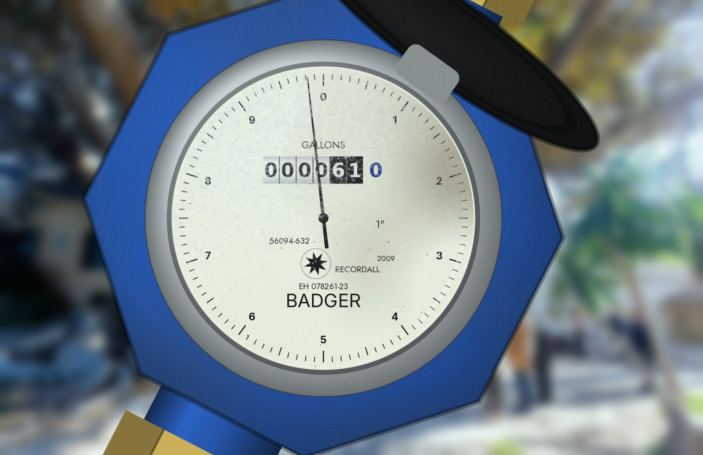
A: 609.8 gal
